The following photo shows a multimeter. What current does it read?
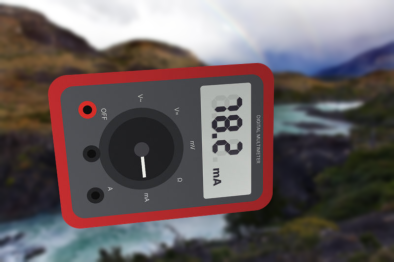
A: 78.2 mA
